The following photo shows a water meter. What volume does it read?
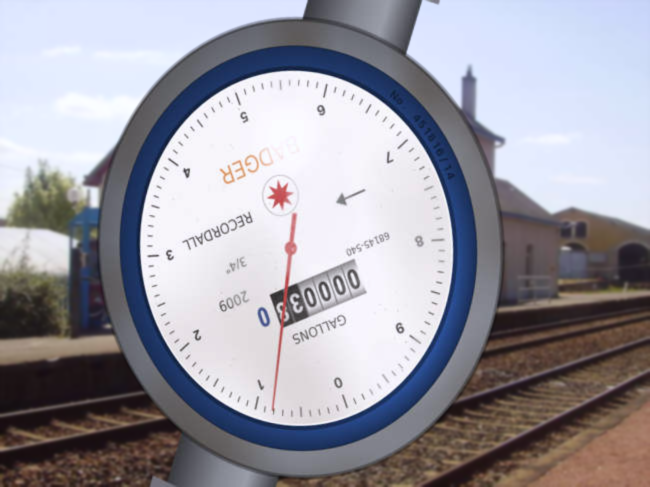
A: 380.8 gal
